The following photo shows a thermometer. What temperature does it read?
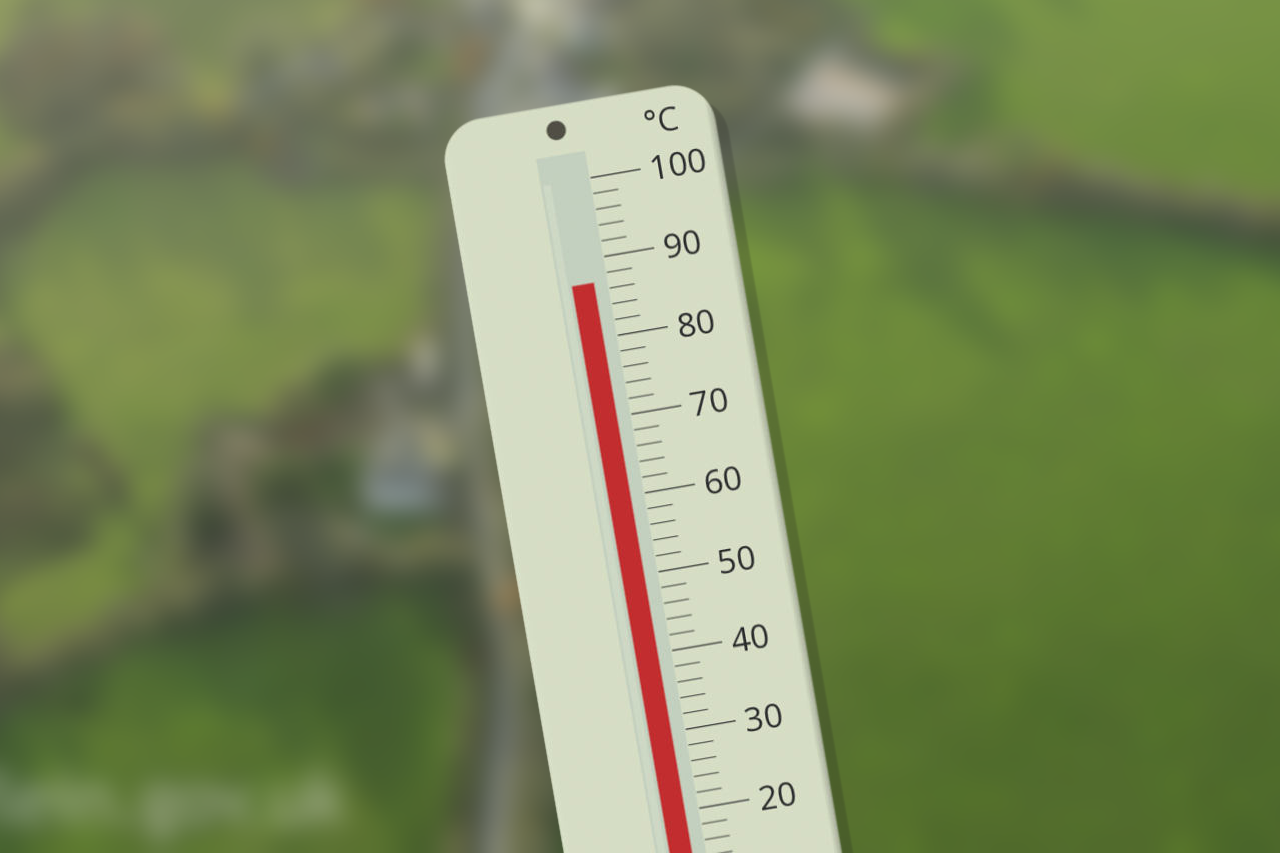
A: 87 °C
